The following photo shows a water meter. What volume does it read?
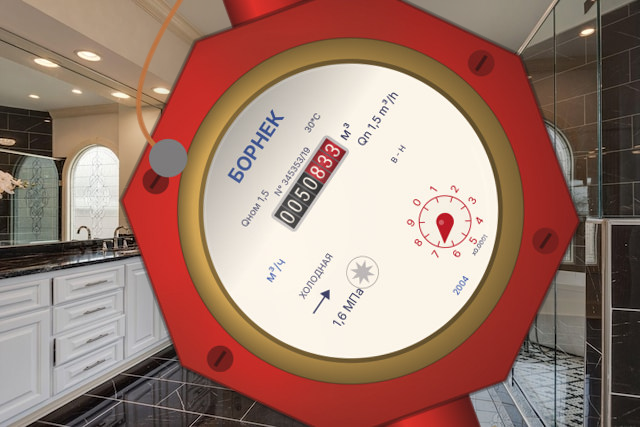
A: 50.8336 m³
